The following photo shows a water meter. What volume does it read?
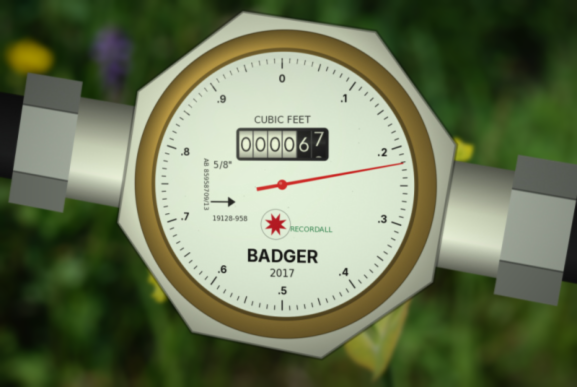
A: 67.22 ft³
